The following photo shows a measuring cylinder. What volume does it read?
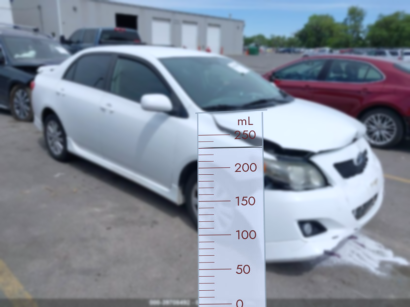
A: 230 mL
